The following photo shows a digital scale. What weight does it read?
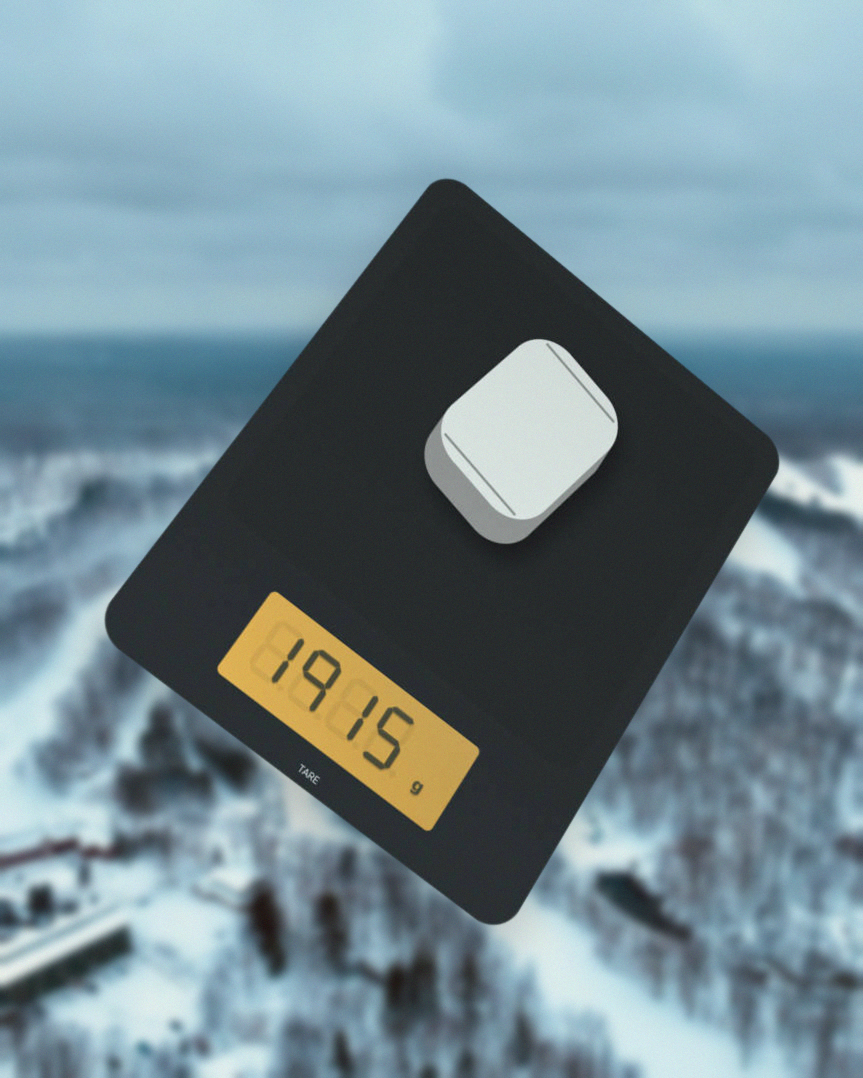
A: 1915 g
